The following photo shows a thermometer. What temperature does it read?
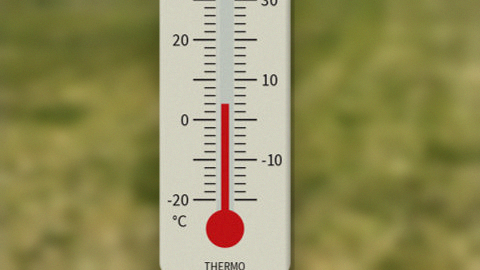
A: 4 °C
